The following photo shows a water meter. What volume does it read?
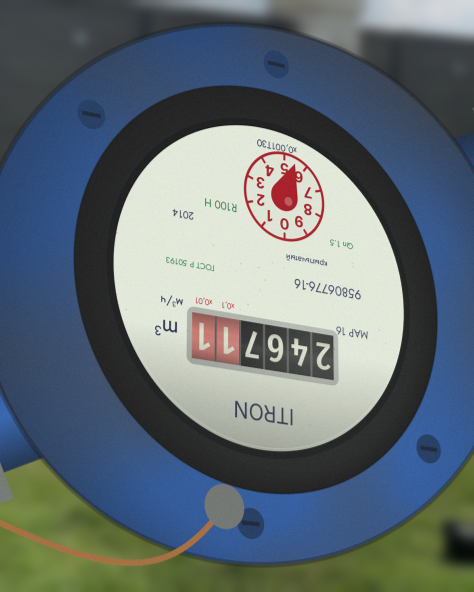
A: 2467.115 m³
